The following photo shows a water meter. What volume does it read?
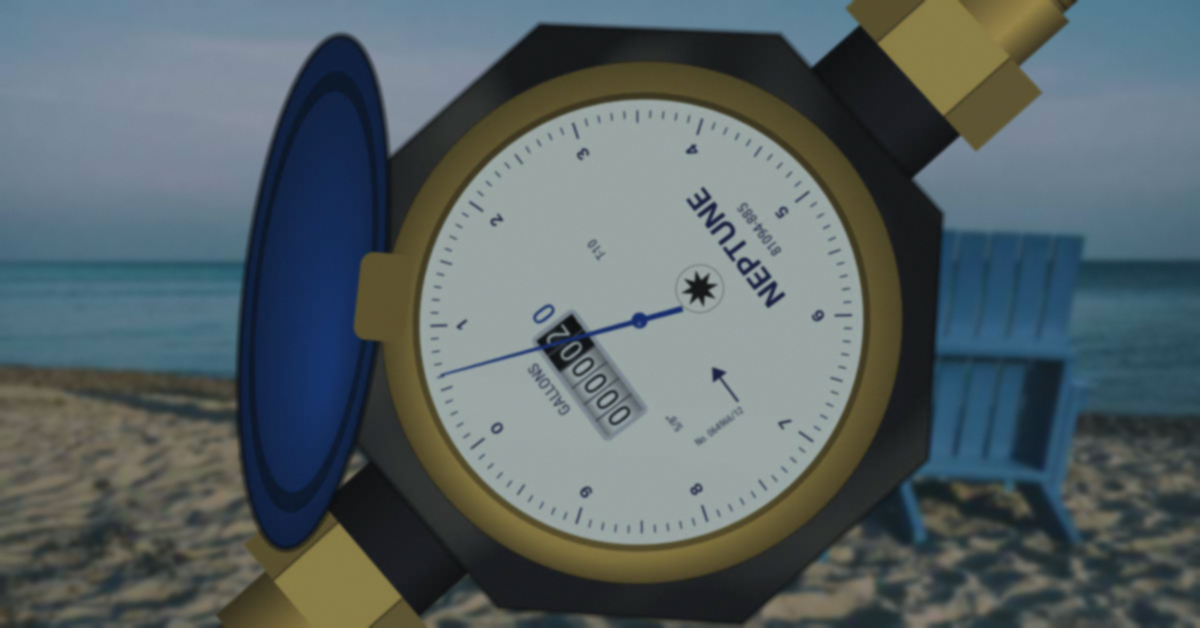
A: 20.6 gal
